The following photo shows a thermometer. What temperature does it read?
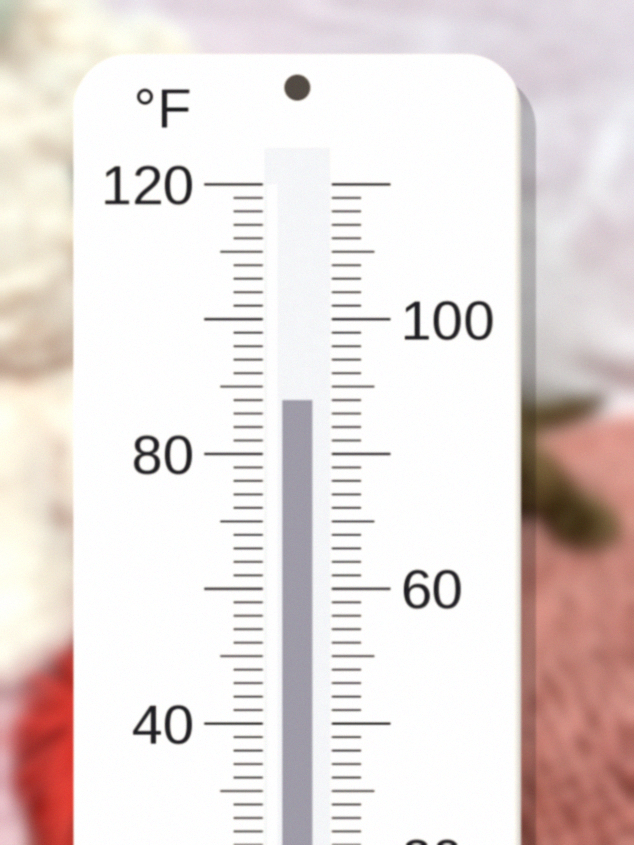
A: 88 °F
